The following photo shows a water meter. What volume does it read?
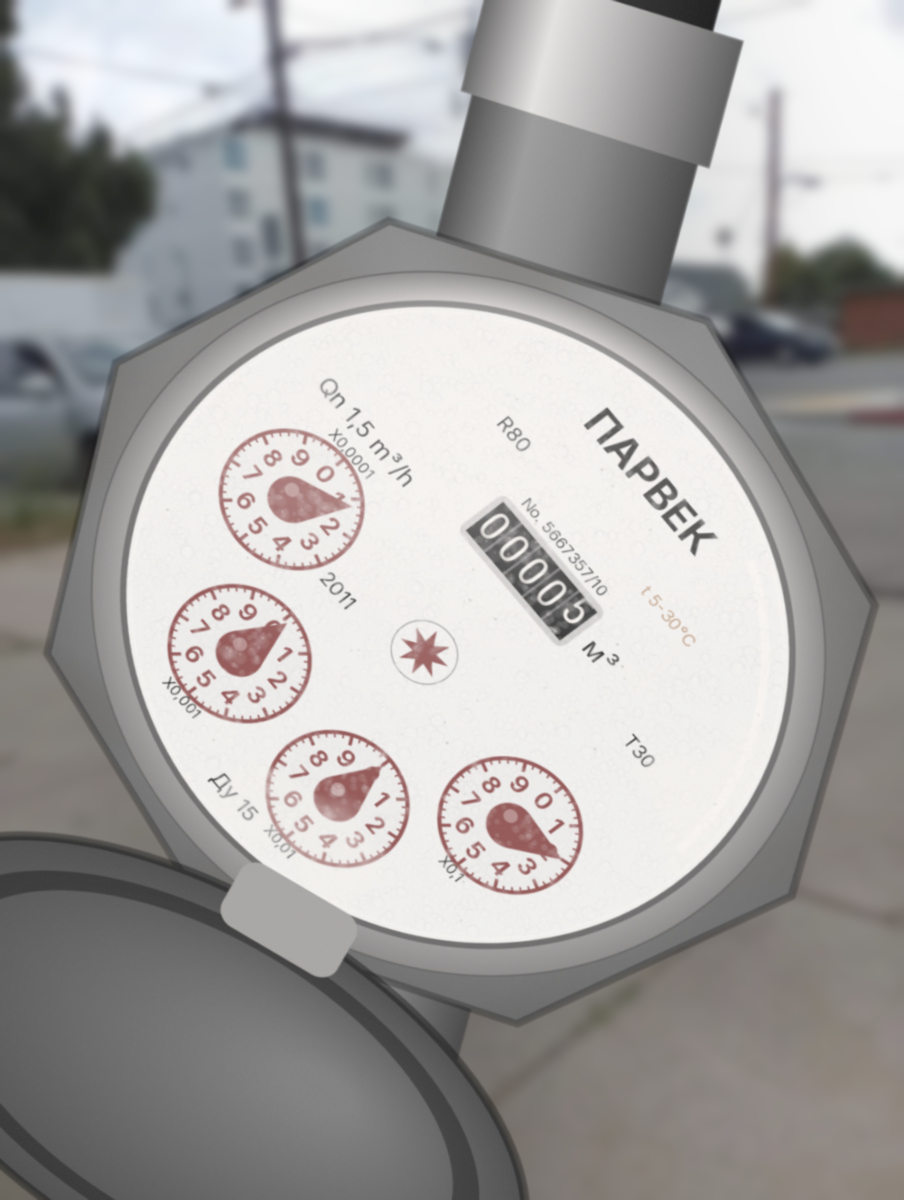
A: 5.2001 m³
